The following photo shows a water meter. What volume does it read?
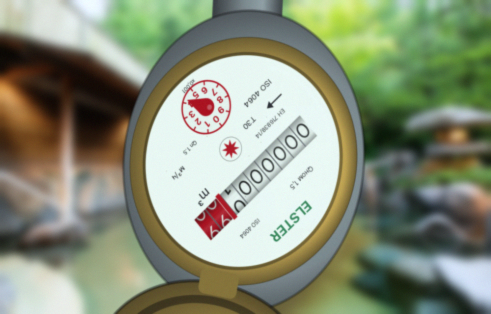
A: 0.994 m³
